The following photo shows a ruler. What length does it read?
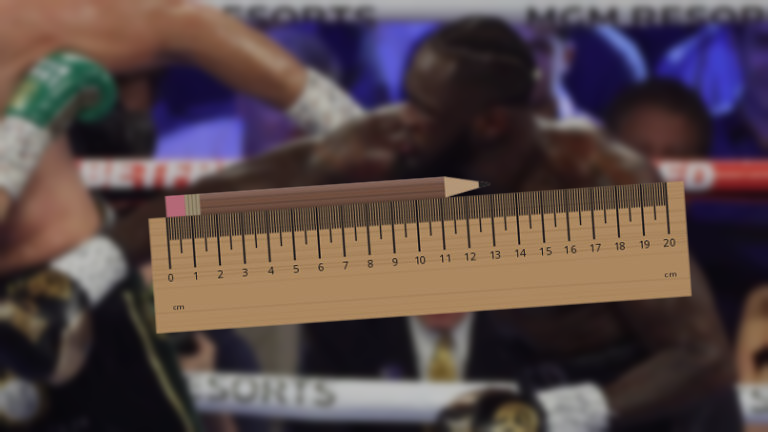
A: 13 cm
